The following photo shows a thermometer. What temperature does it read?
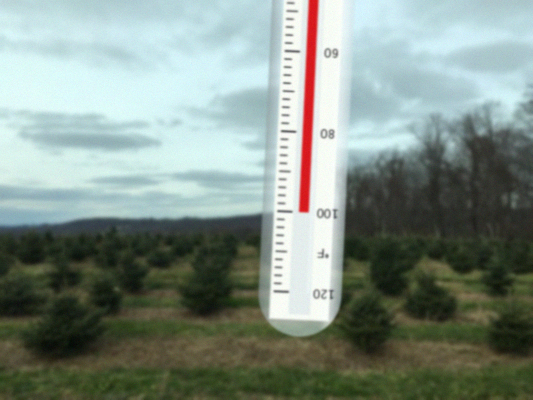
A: 100 °F
